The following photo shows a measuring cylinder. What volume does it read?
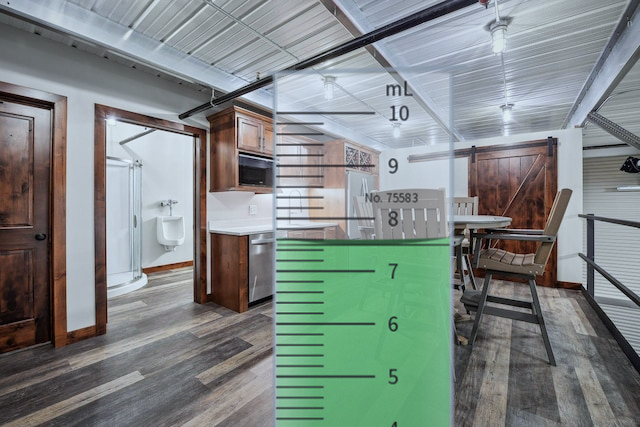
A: 7.5 mL
